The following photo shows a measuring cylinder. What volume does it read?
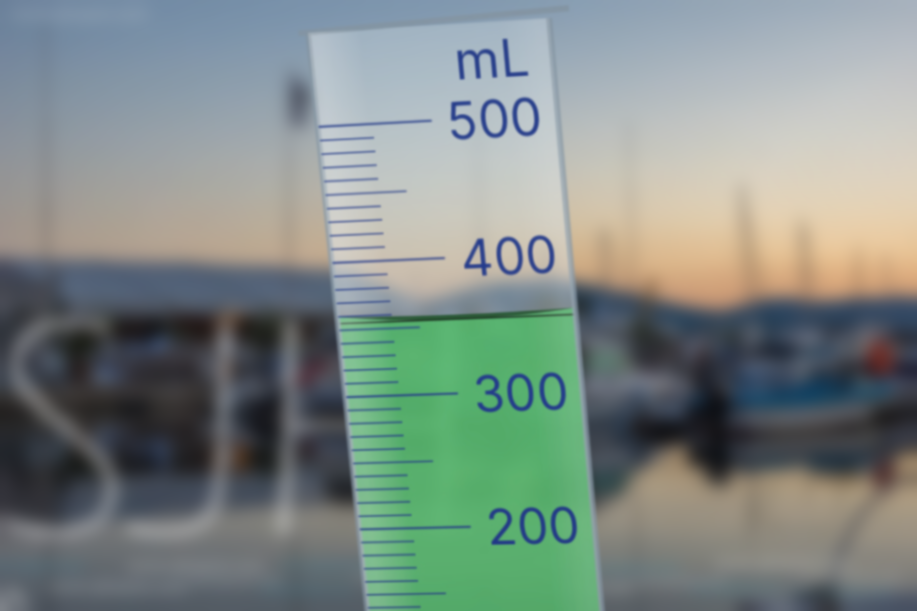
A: 355 mL
